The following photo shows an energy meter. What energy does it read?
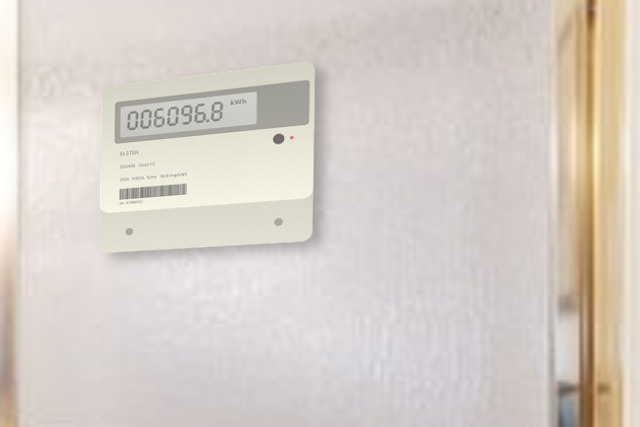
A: 6096.8 kWh
